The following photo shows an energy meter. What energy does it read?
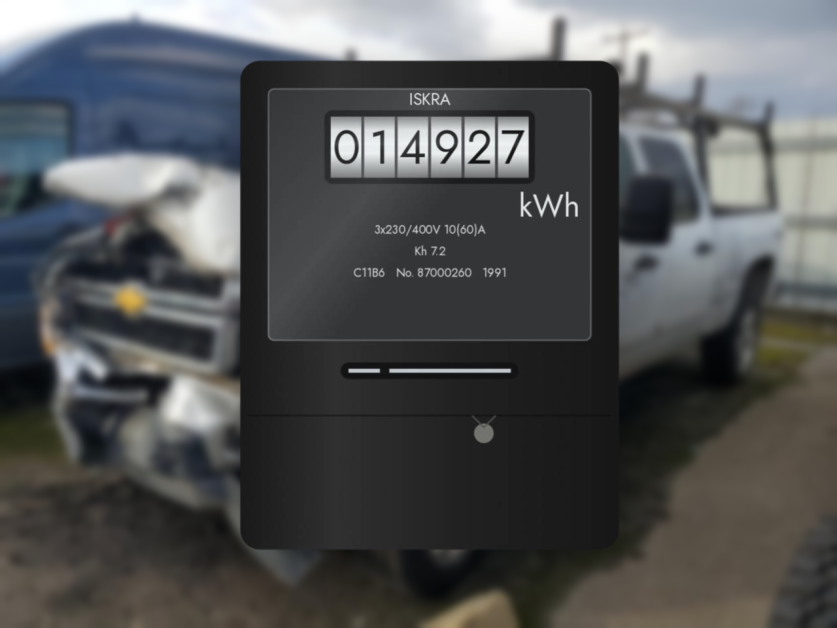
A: 14927 kWh
